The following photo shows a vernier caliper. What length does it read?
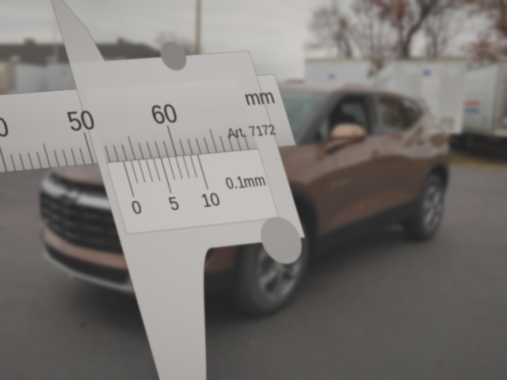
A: 53.6 mm
